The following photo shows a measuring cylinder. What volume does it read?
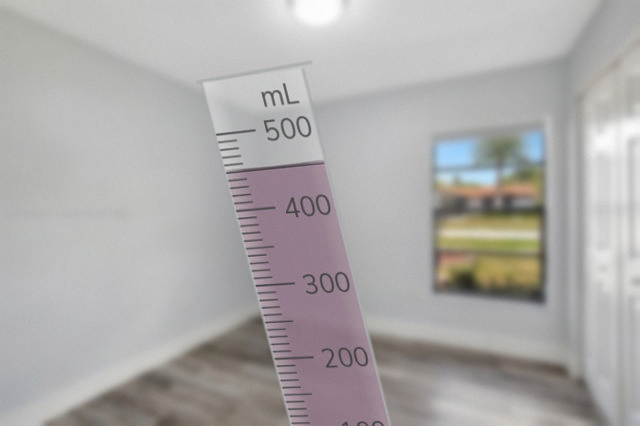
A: 450 mL
